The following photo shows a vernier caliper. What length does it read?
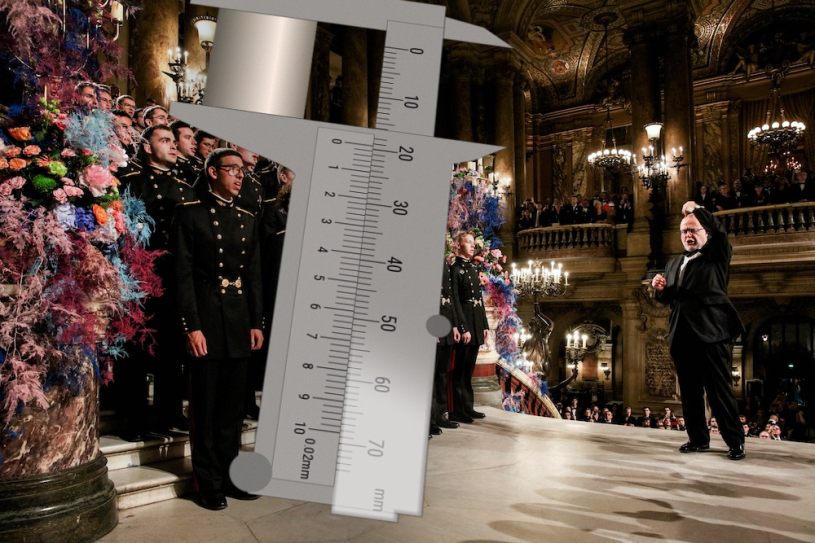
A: 19.4 mm
